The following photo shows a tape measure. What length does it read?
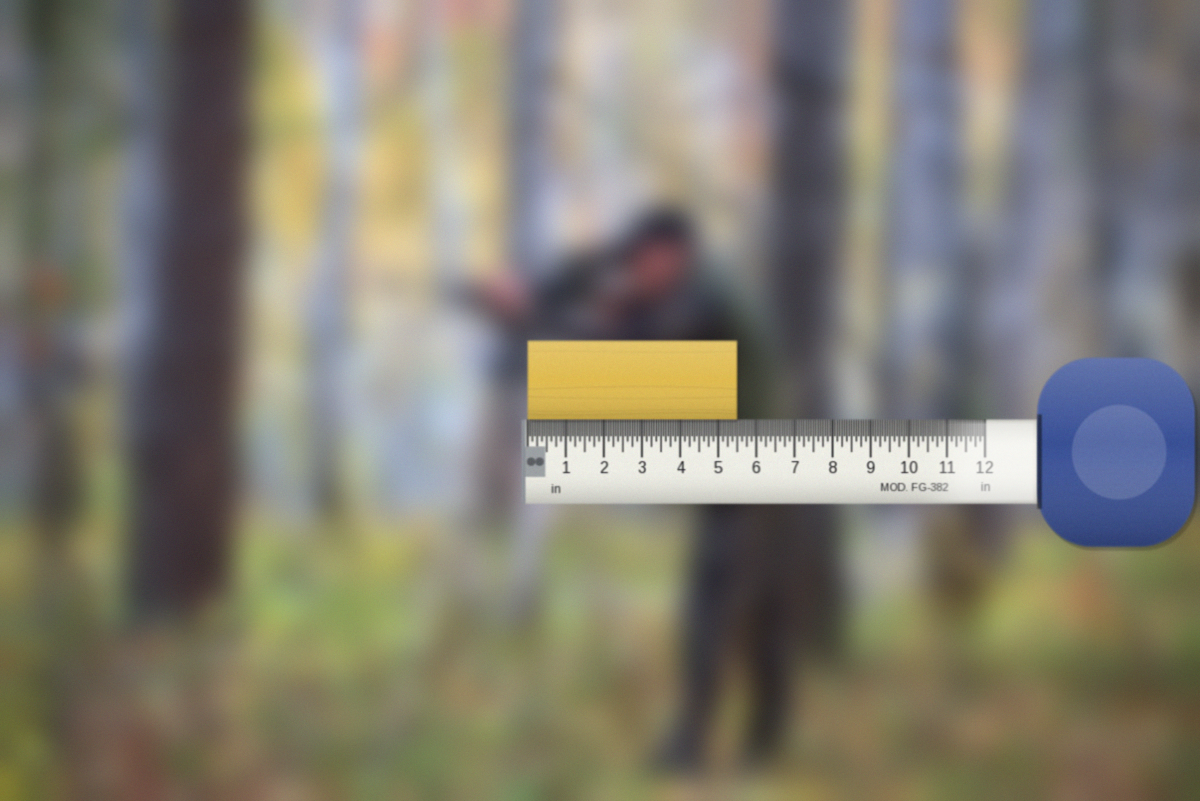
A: 5.5 in
